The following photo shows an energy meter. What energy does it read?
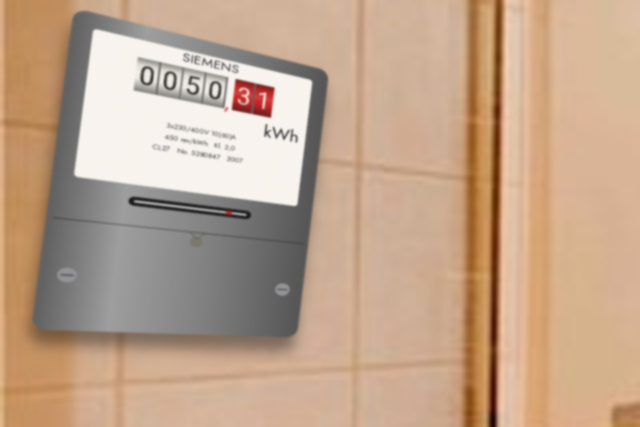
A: 50.31 kWh
